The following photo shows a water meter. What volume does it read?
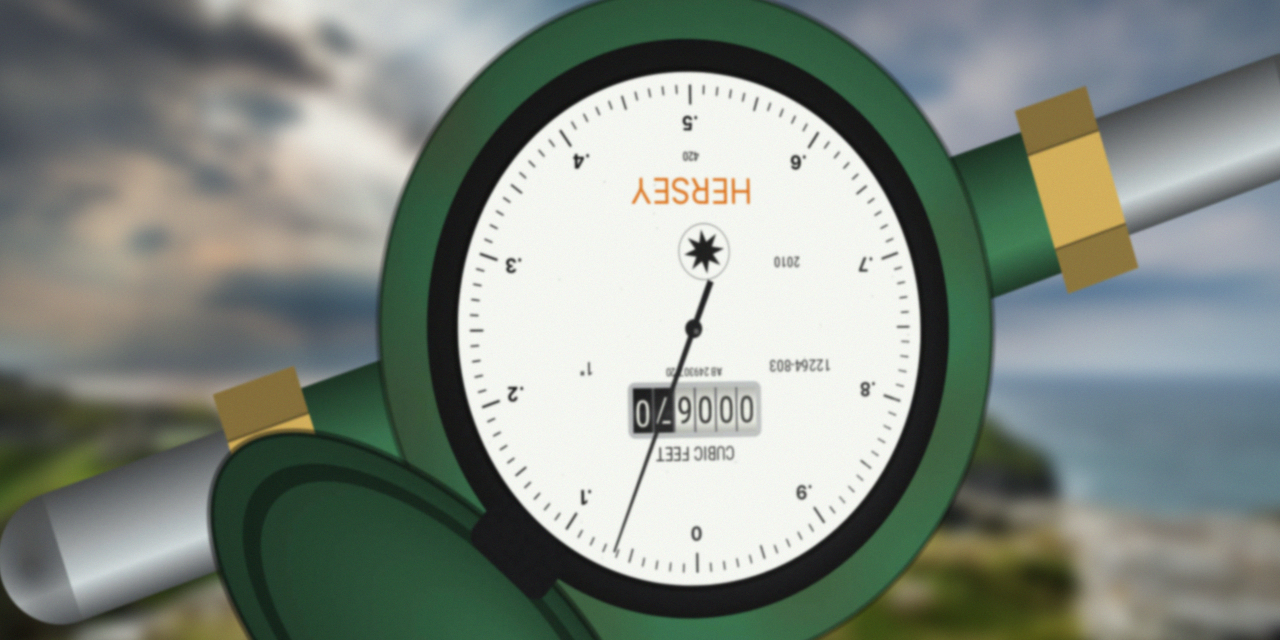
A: 670.06 ft³
